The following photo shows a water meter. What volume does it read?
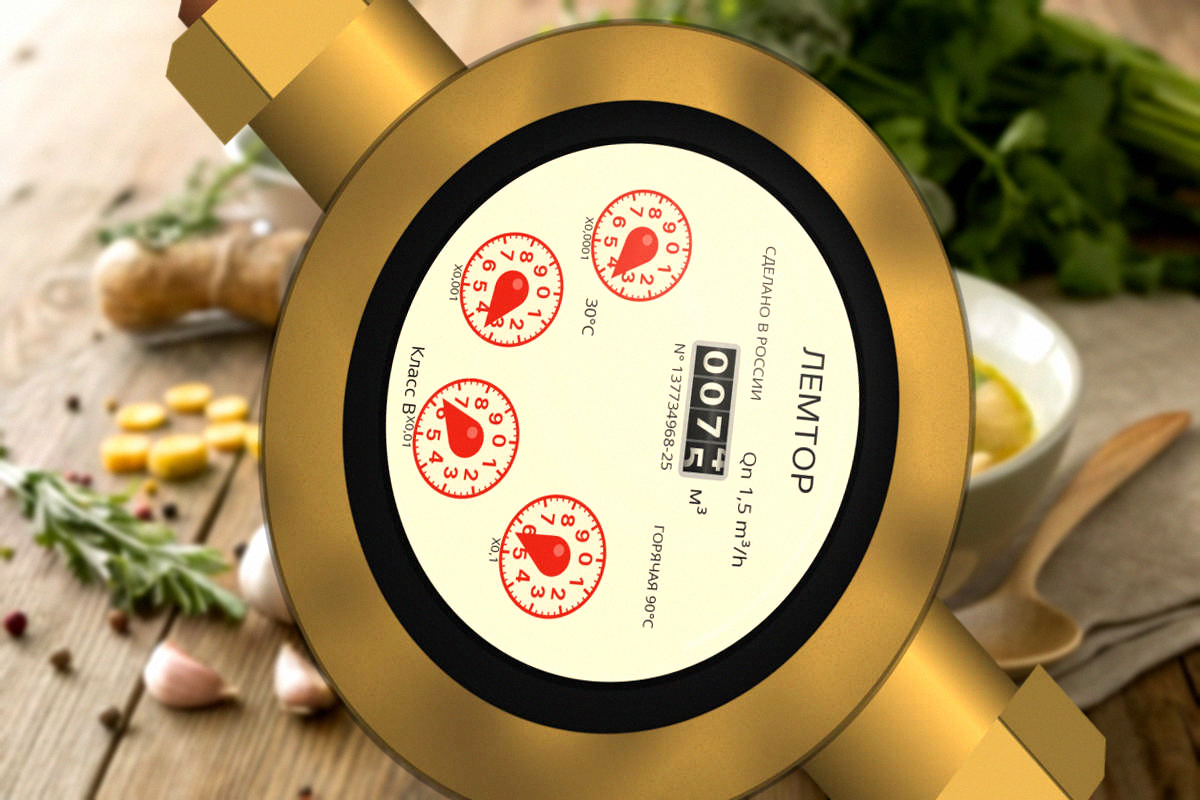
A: 74.5633 m³
